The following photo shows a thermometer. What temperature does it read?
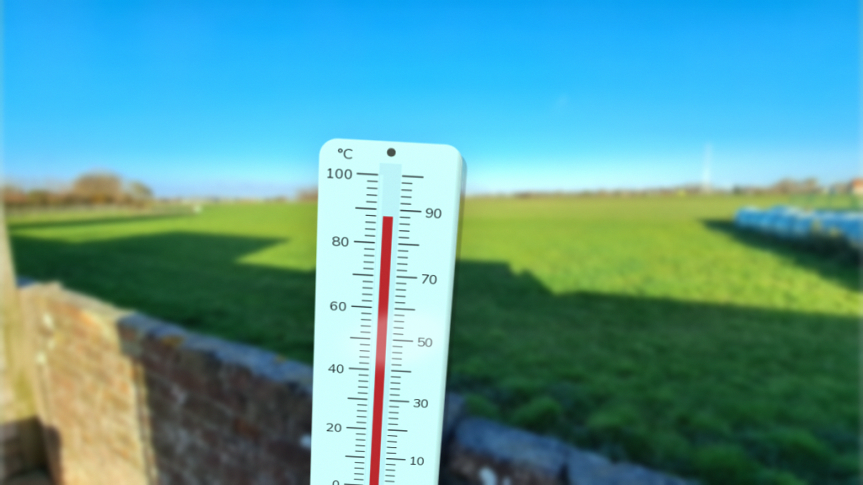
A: 88 °C
